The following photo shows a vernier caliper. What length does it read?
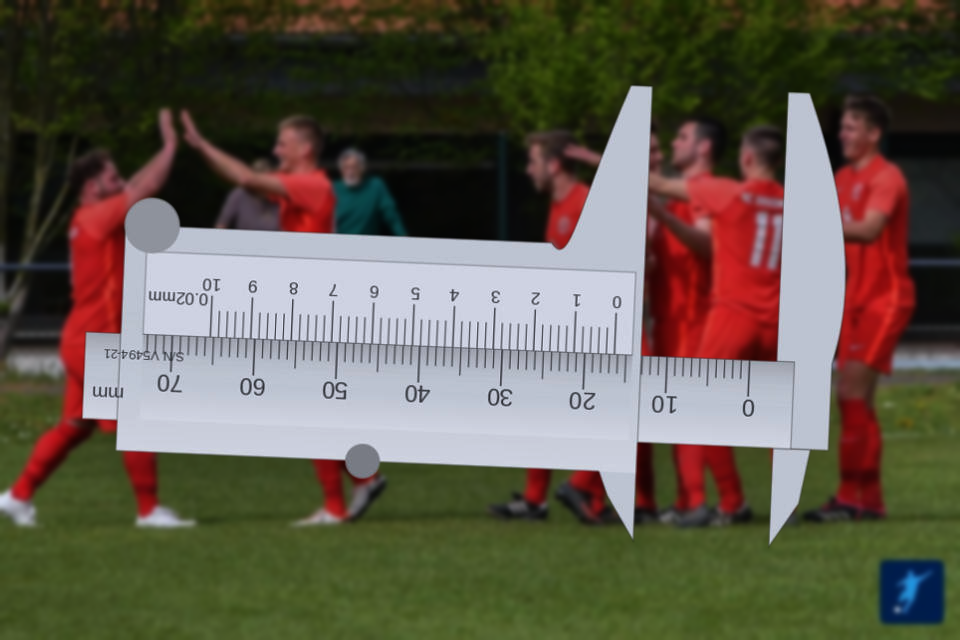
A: 16.4 mm
